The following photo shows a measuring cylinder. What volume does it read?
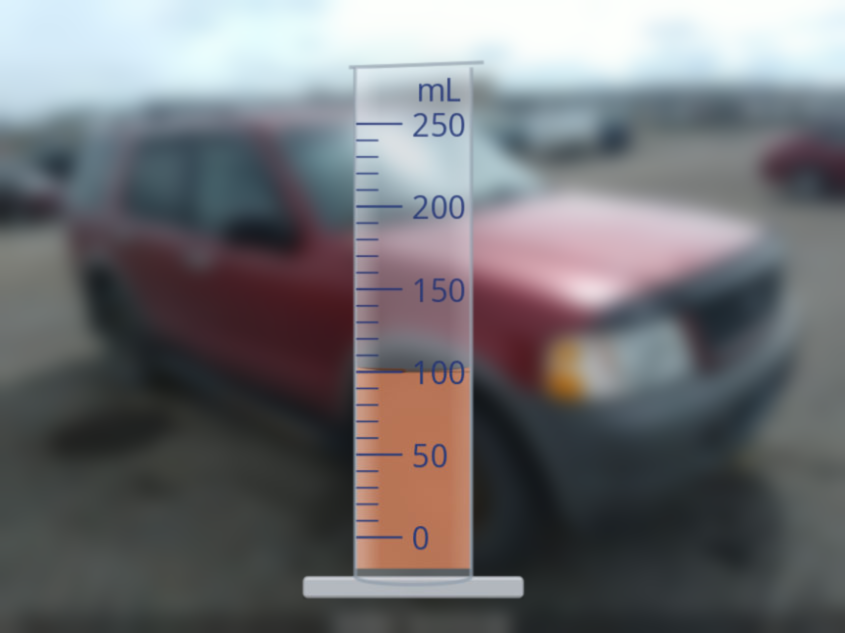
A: 100 mL
